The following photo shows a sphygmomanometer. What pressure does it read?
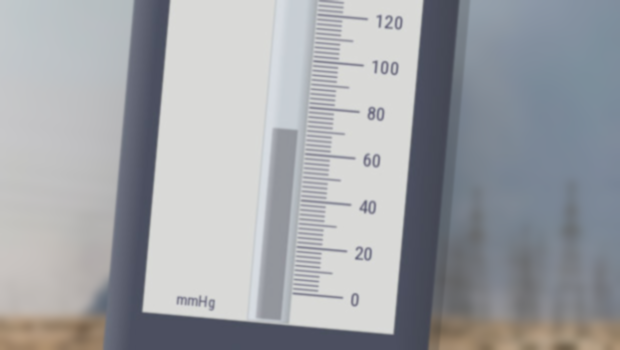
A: 70 mmHg
